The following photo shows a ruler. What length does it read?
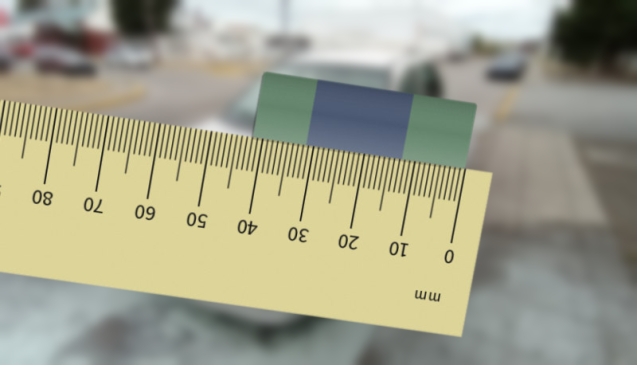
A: 42 mm
